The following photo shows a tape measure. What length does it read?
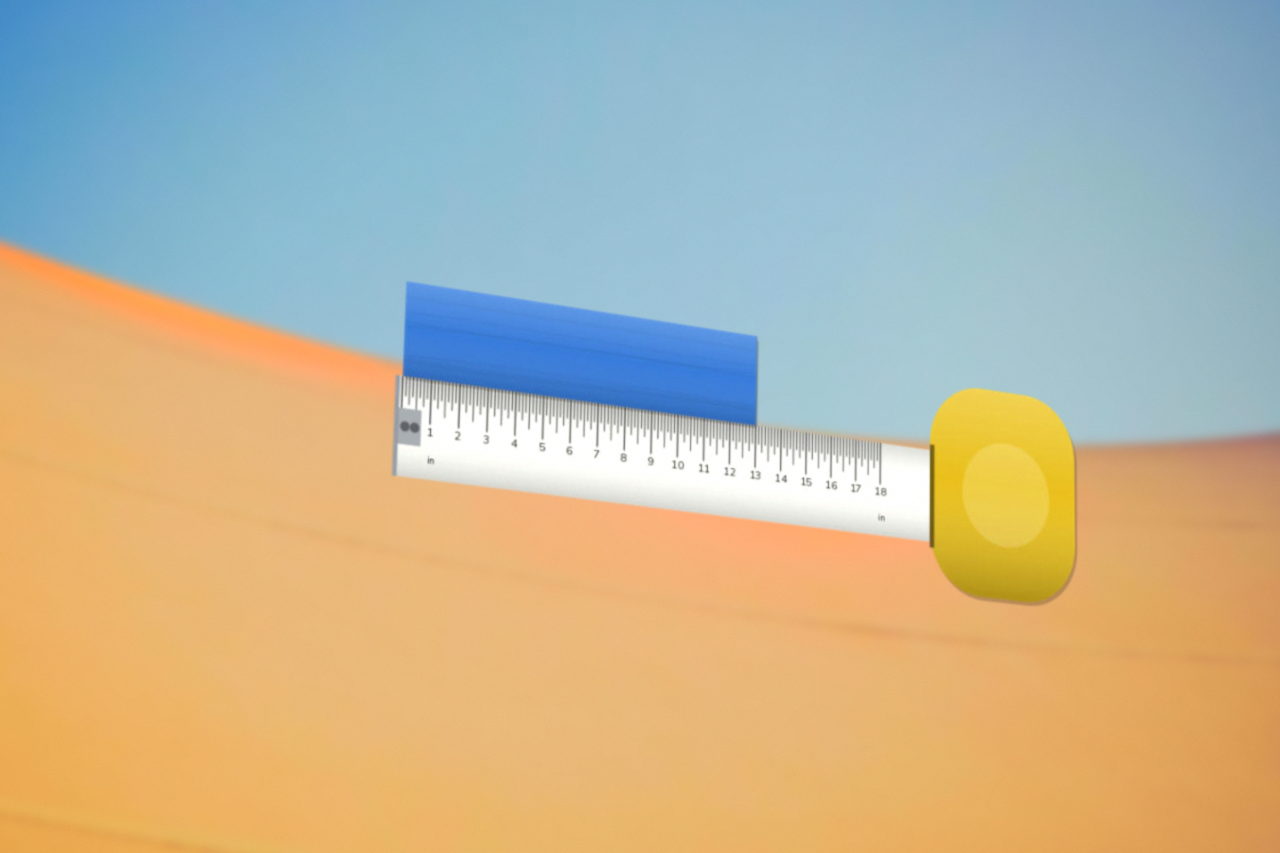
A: 13 in
